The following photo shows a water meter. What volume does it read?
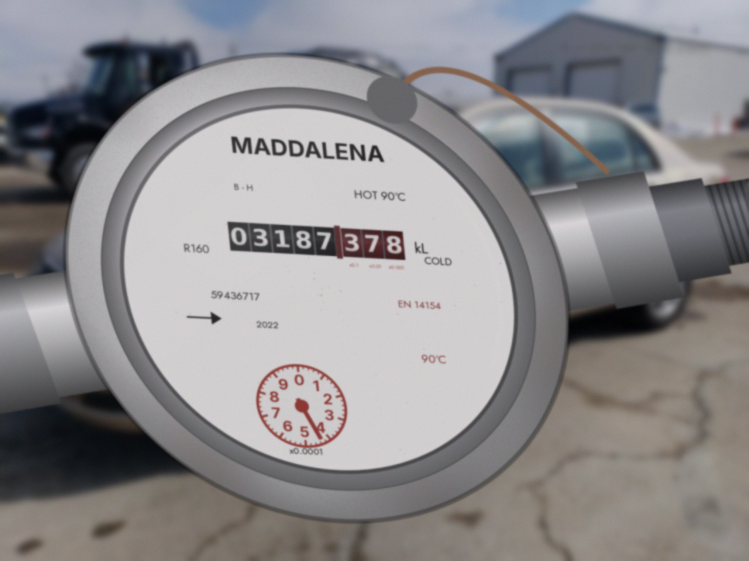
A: 3187.3784 kL
